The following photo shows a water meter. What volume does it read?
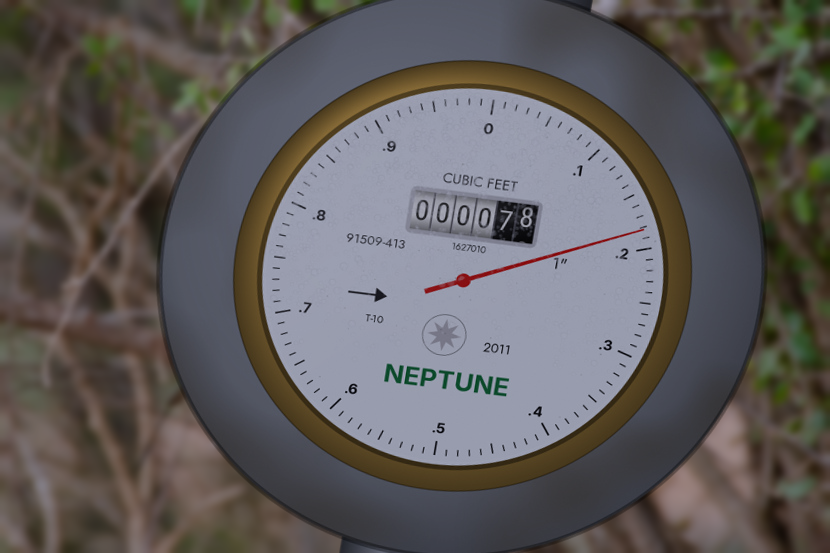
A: 78.18 ft³
